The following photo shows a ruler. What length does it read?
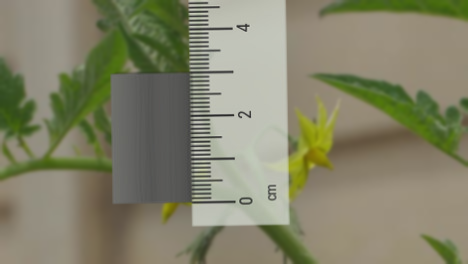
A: 3 cm
